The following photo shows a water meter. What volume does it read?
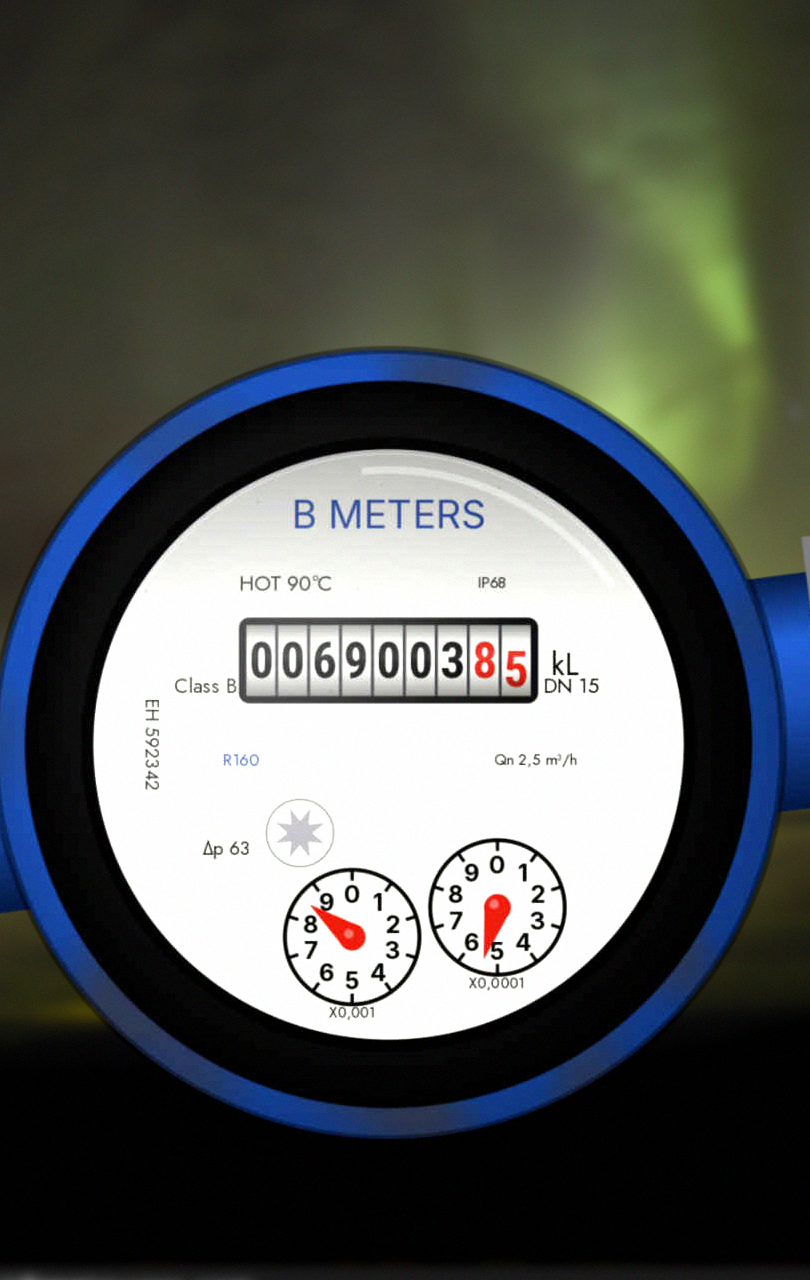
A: 69003.8485 kL
